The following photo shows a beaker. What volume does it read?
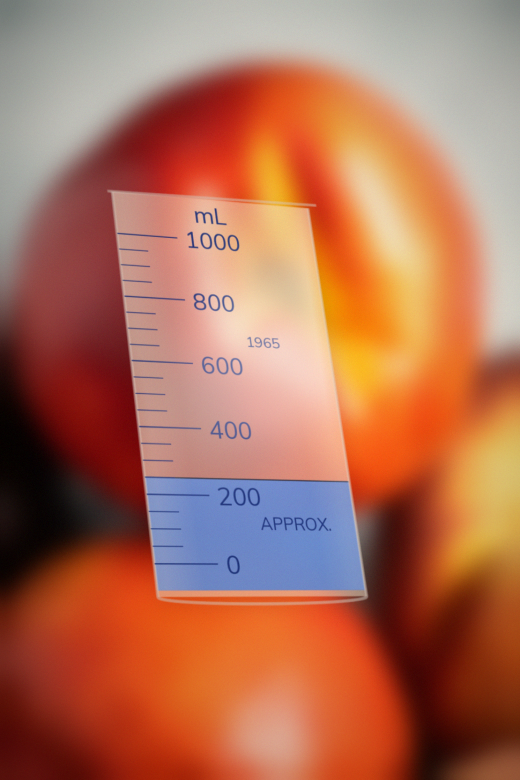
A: 250 mL
